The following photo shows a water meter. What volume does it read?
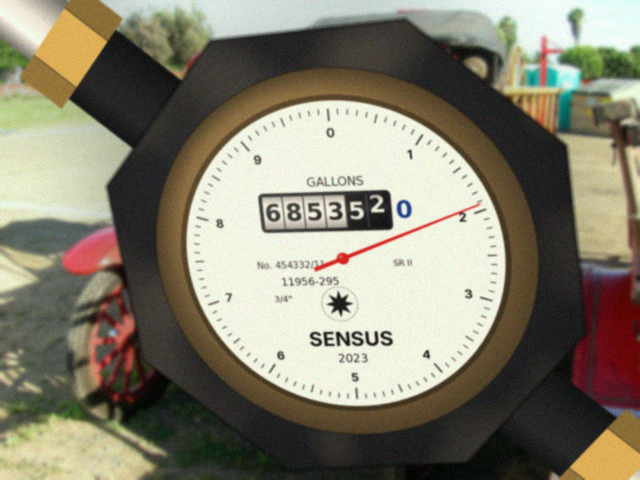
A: 6853521.9 gal
